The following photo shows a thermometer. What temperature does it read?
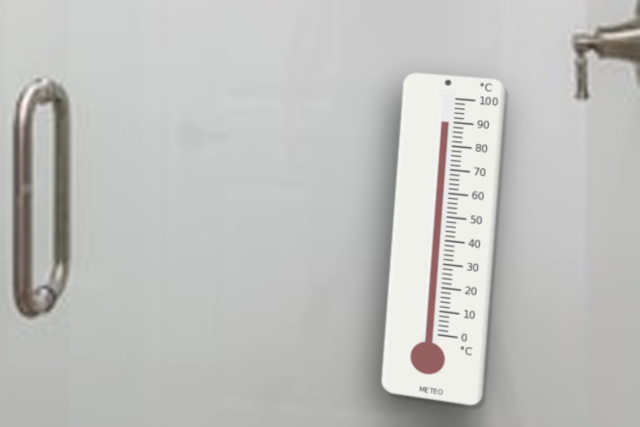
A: 90 °C
